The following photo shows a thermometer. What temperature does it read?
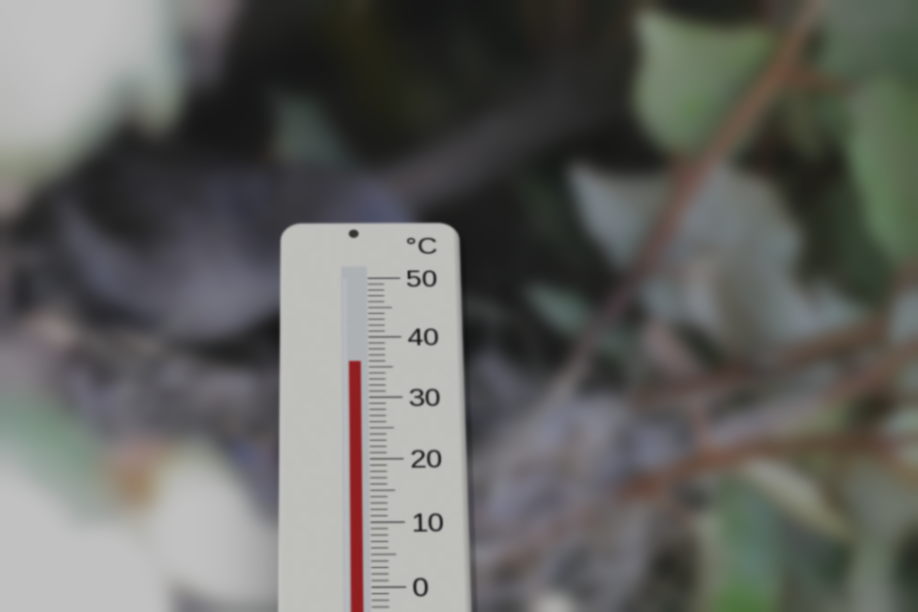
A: 36 °C
